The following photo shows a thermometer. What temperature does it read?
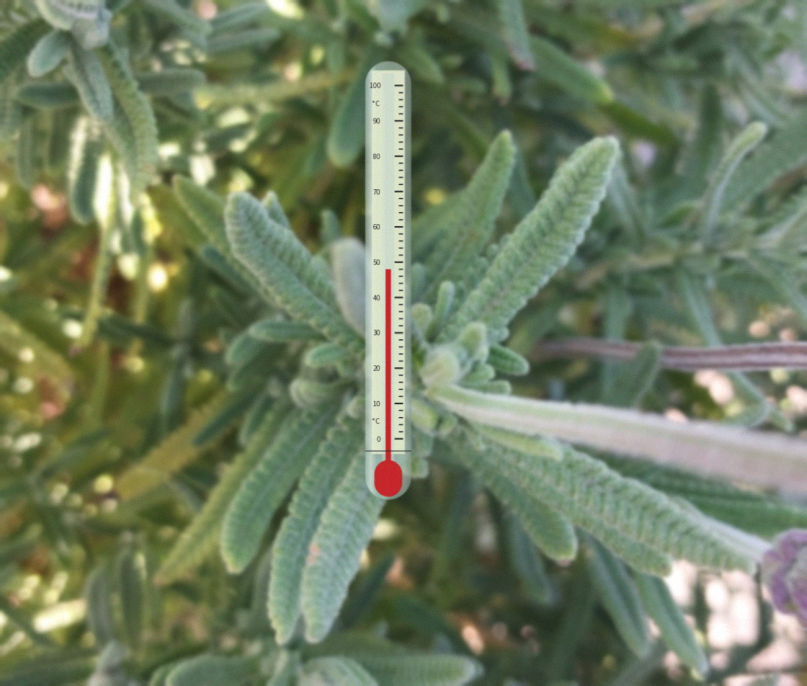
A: 48 °C
